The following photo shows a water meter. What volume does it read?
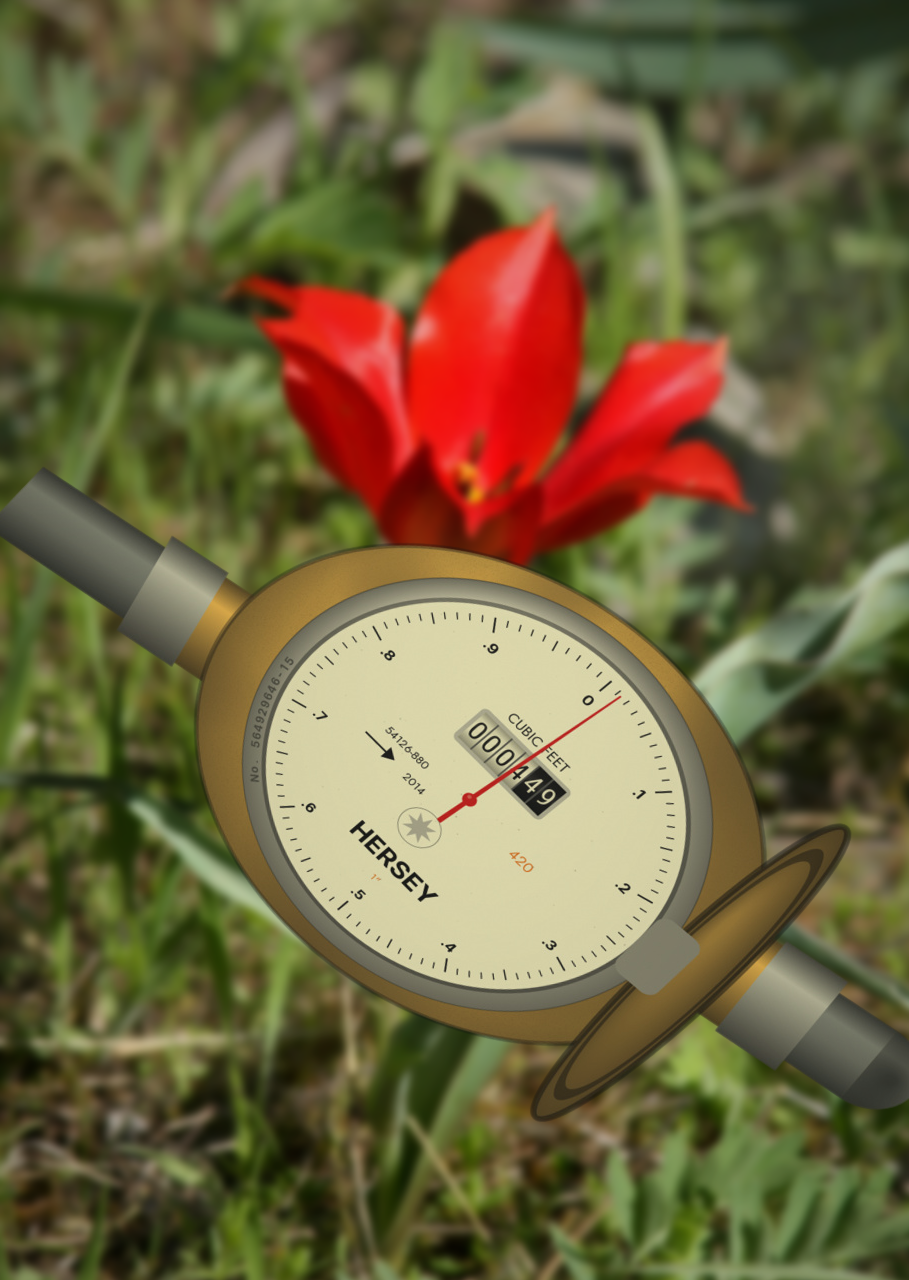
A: 449.01 ft³
